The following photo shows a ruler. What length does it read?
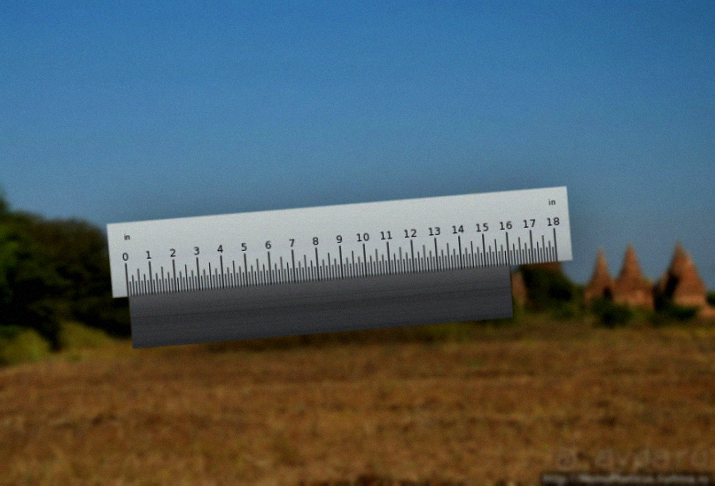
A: 16 in
